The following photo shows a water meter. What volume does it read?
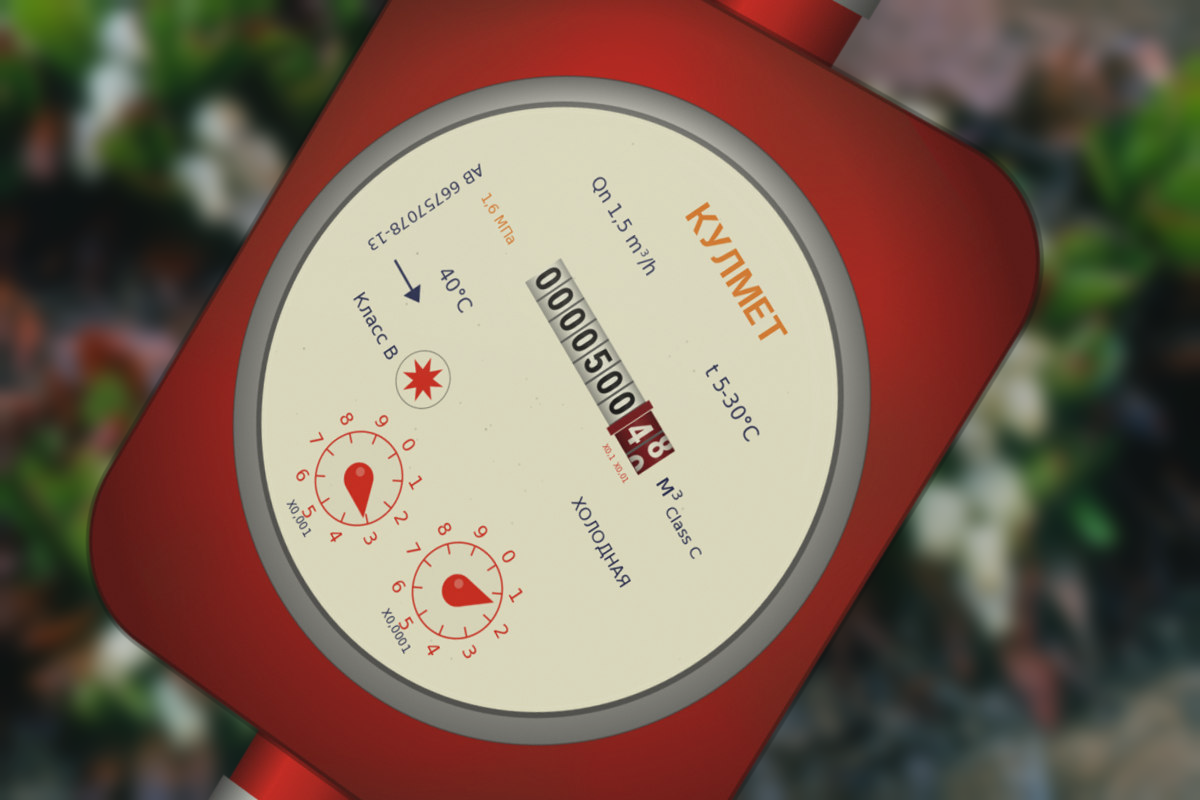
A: 500.4831 m³
